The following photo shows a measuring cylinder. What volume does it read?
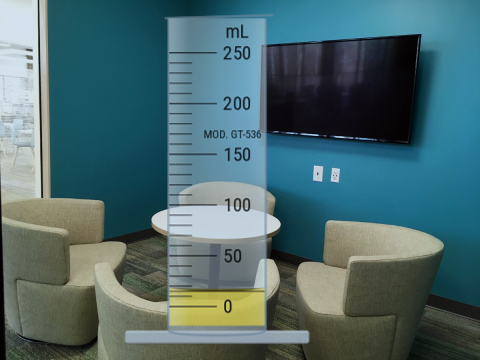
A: 15 mL
